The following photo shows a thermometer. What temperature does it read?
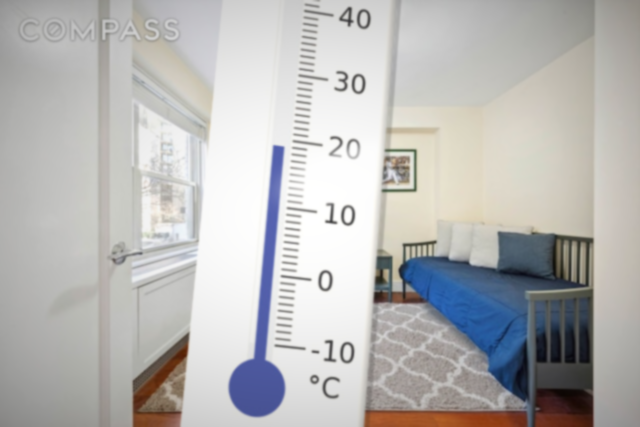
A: 19 °C
